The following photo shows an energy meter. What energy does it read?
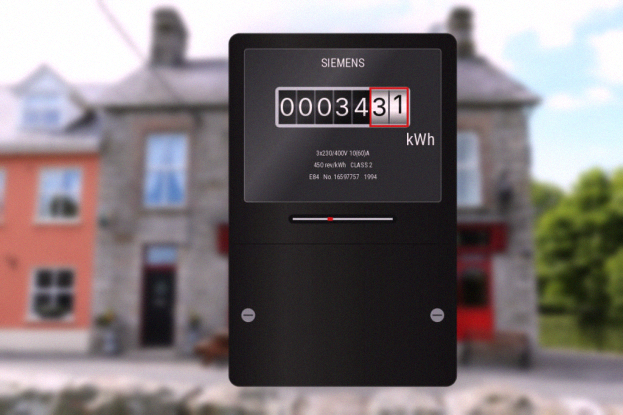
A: 34.31 kWh
